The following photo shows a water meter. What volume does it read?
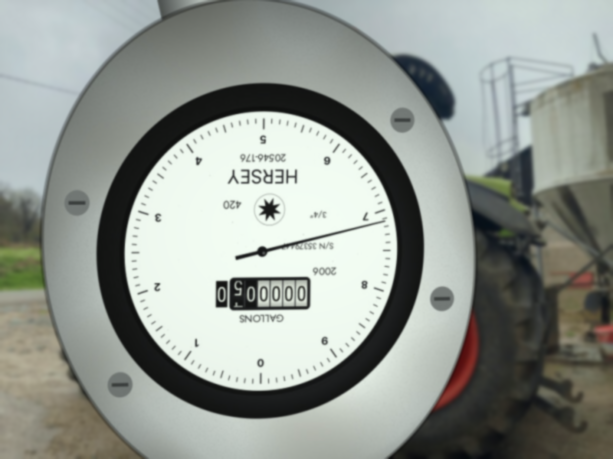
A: 47.1 gal
